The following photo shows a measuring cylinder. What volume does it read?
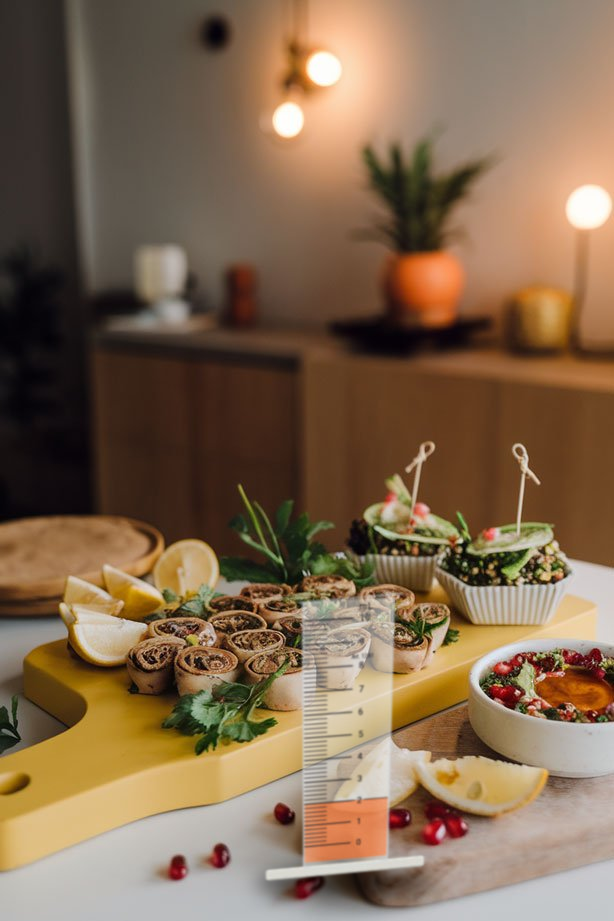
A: 2 mL
